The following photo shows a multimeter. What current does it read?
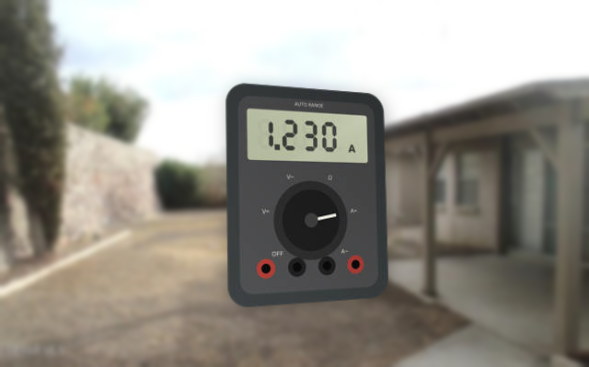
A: 1.230 A
